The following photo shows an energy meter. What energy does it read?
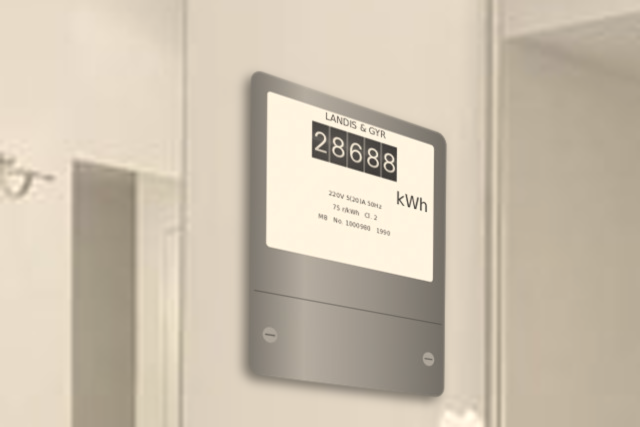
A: 28688 kWh
